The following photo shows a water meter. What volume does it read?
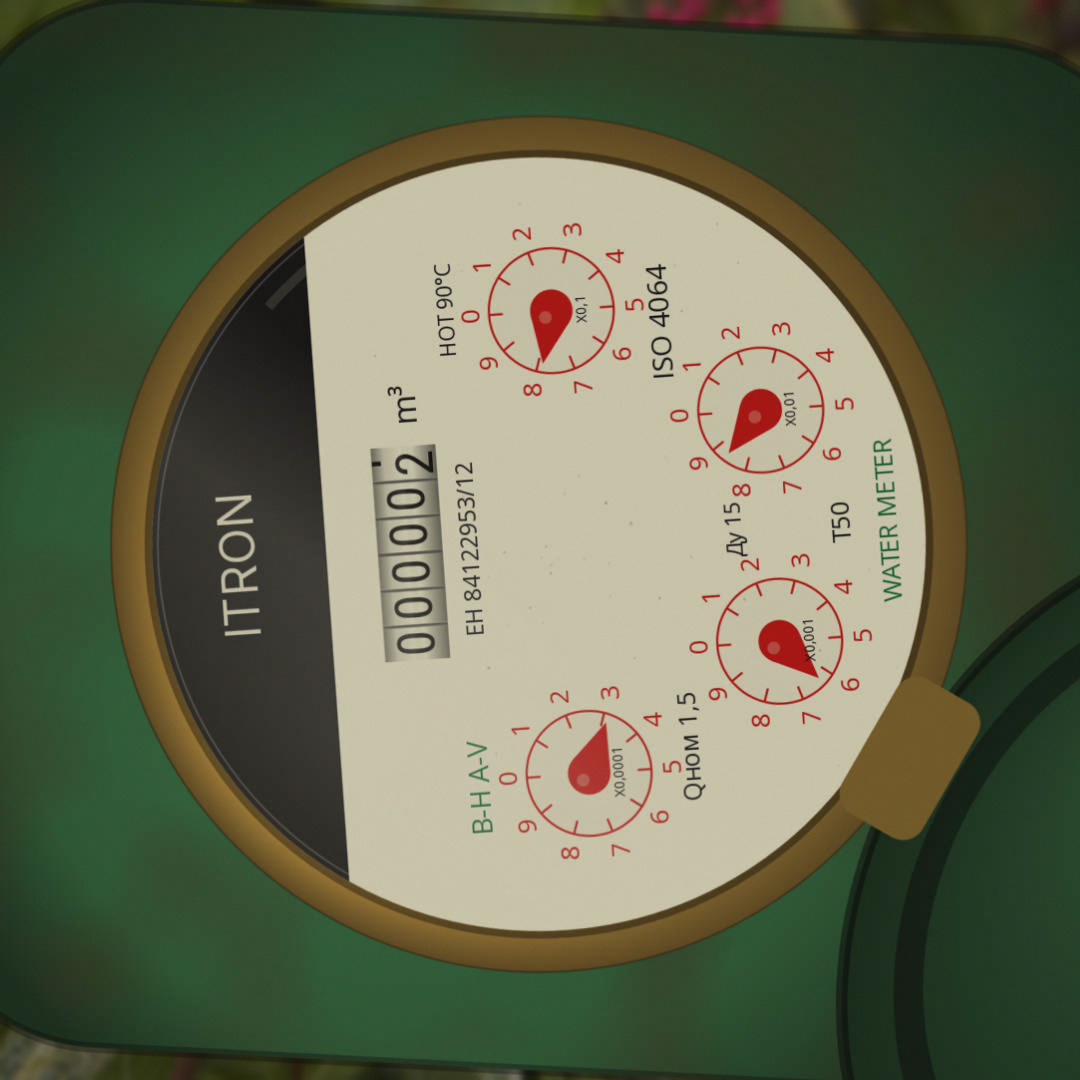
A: 1.7863 m³
